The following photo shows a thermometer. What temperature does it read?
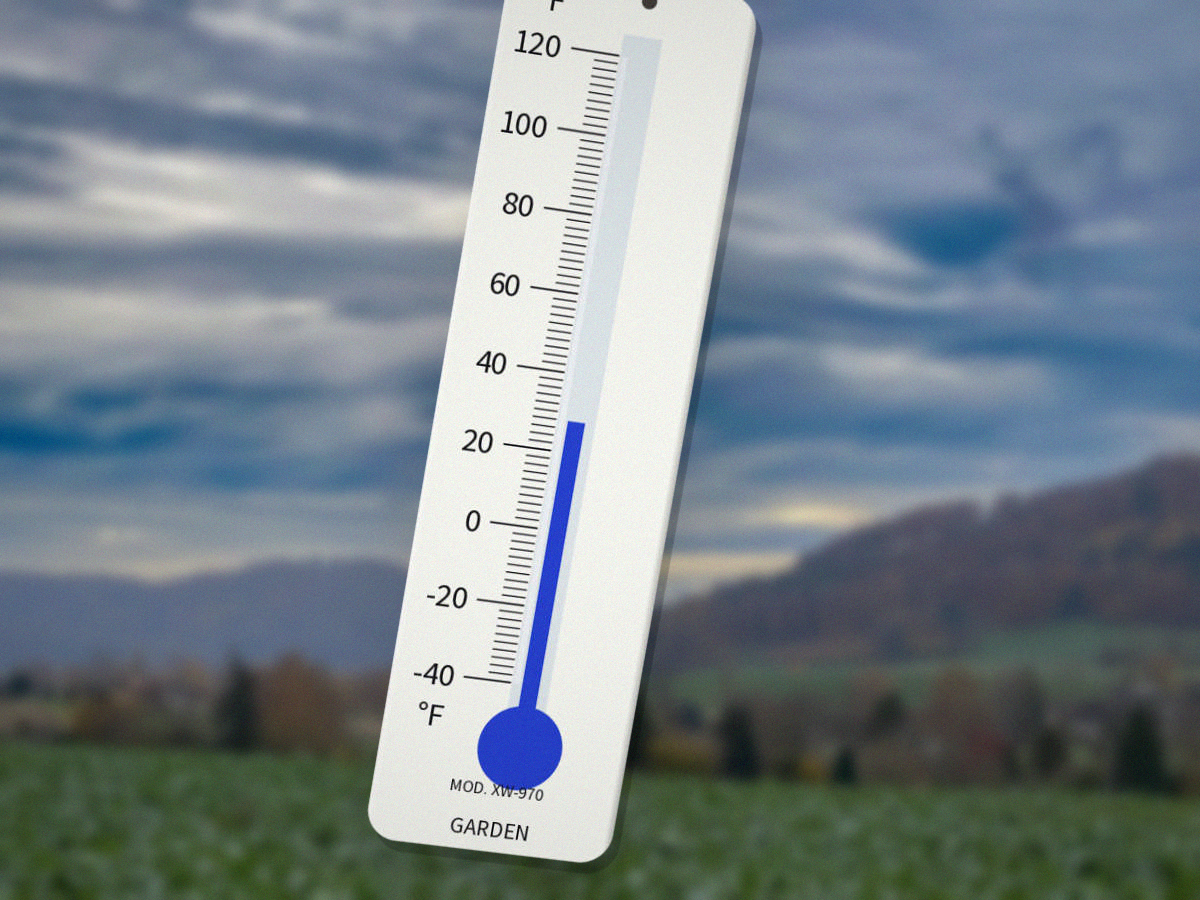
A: 28 °F
